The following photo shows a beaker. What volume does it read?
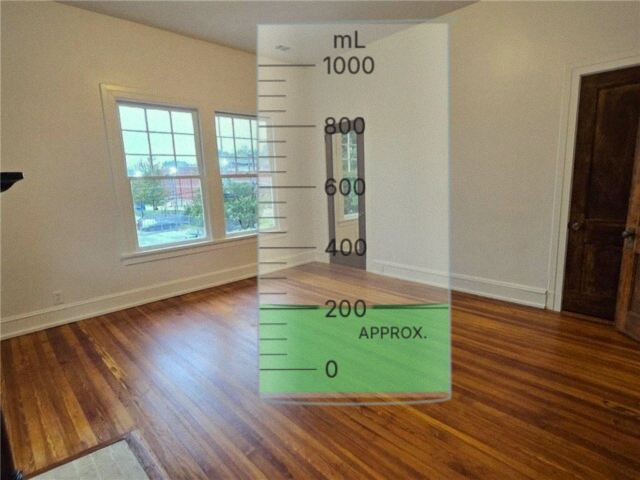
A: 200 mL
